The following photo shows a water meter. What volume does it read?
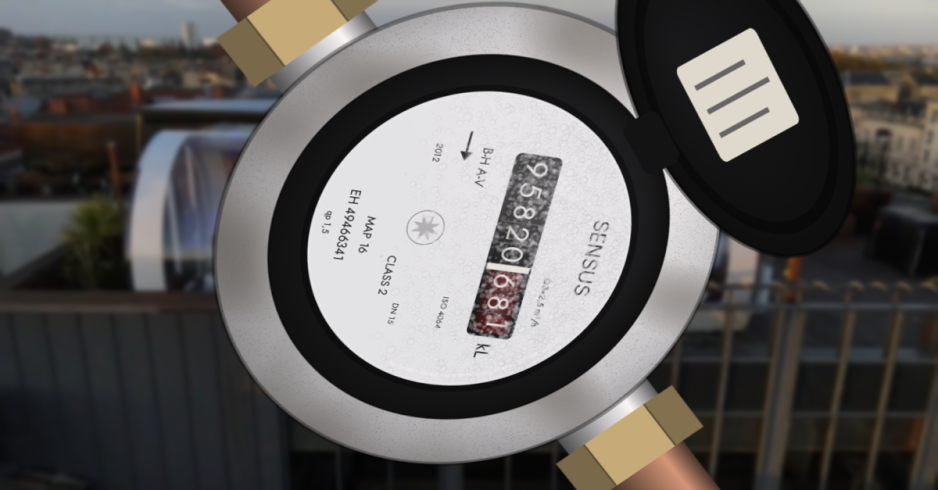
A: 95820.681 kL
